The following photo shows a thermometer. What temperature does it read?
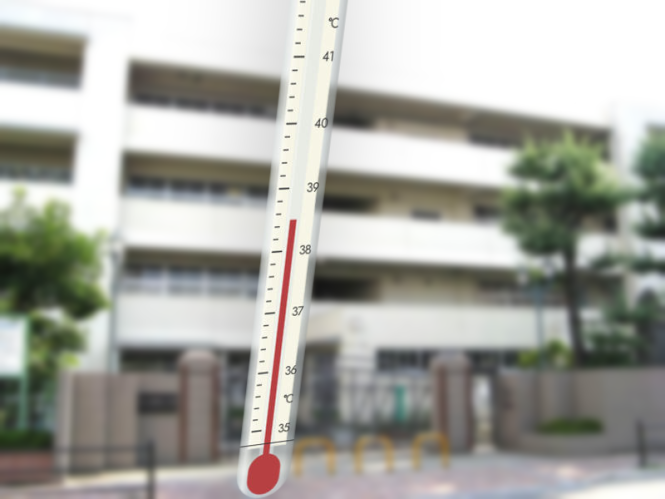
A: 38.5 °C
